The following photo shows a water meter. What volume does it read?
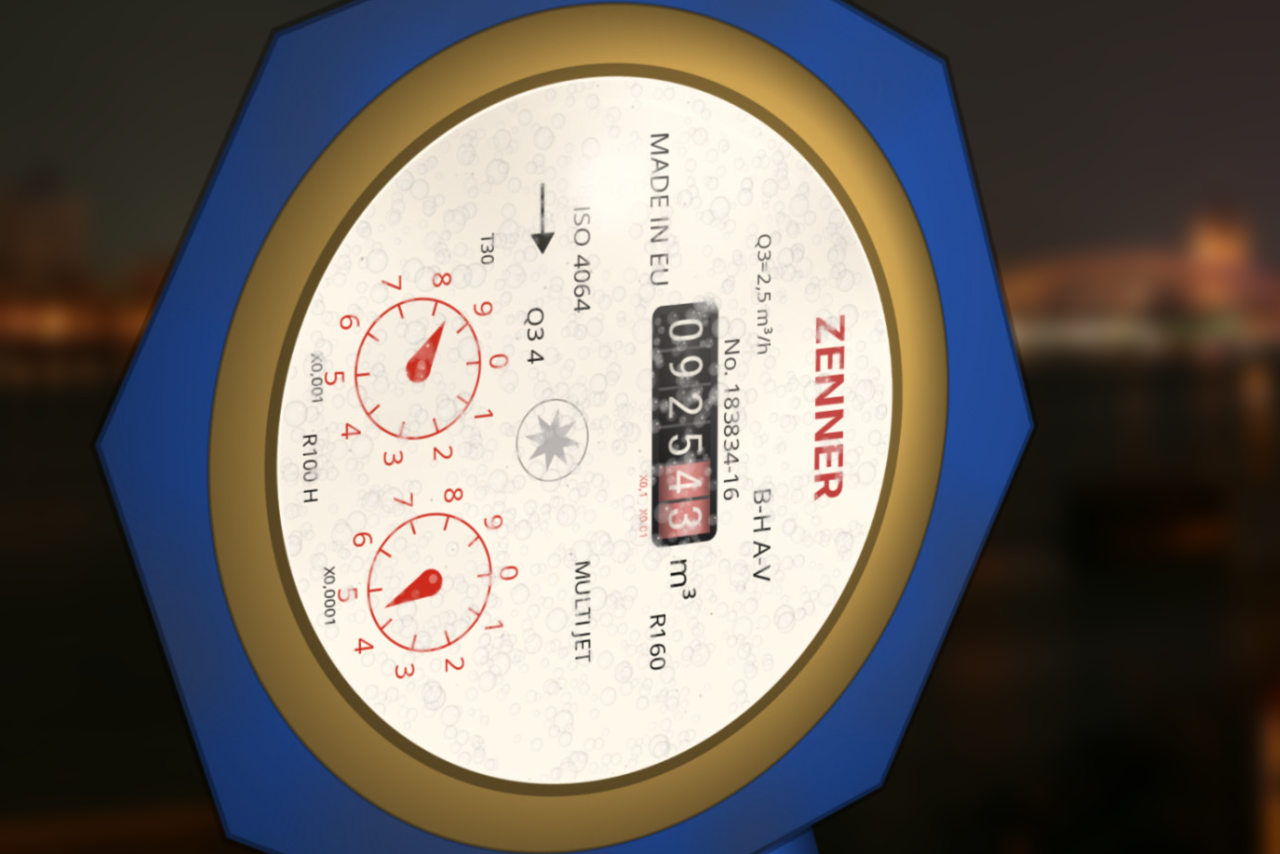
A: 925.4384 m³
